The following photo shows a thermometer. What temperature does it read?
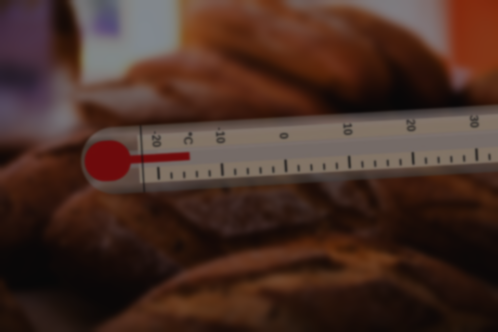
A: -15 °C
